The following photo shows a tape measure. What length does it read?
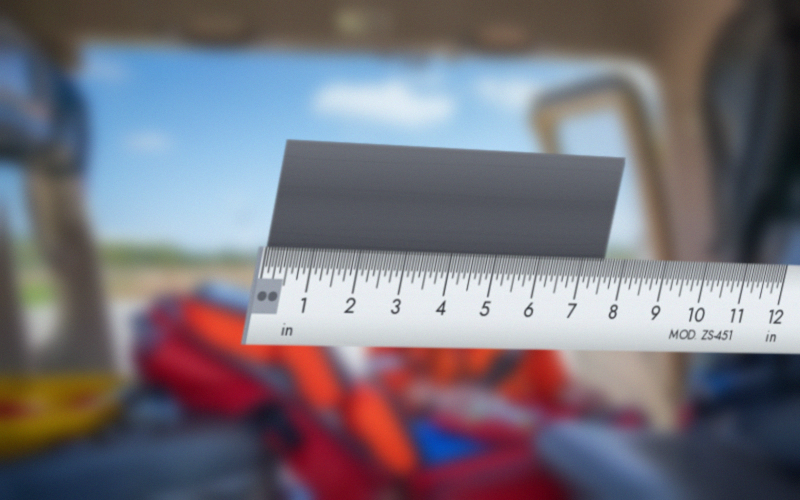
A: 7.5 in
